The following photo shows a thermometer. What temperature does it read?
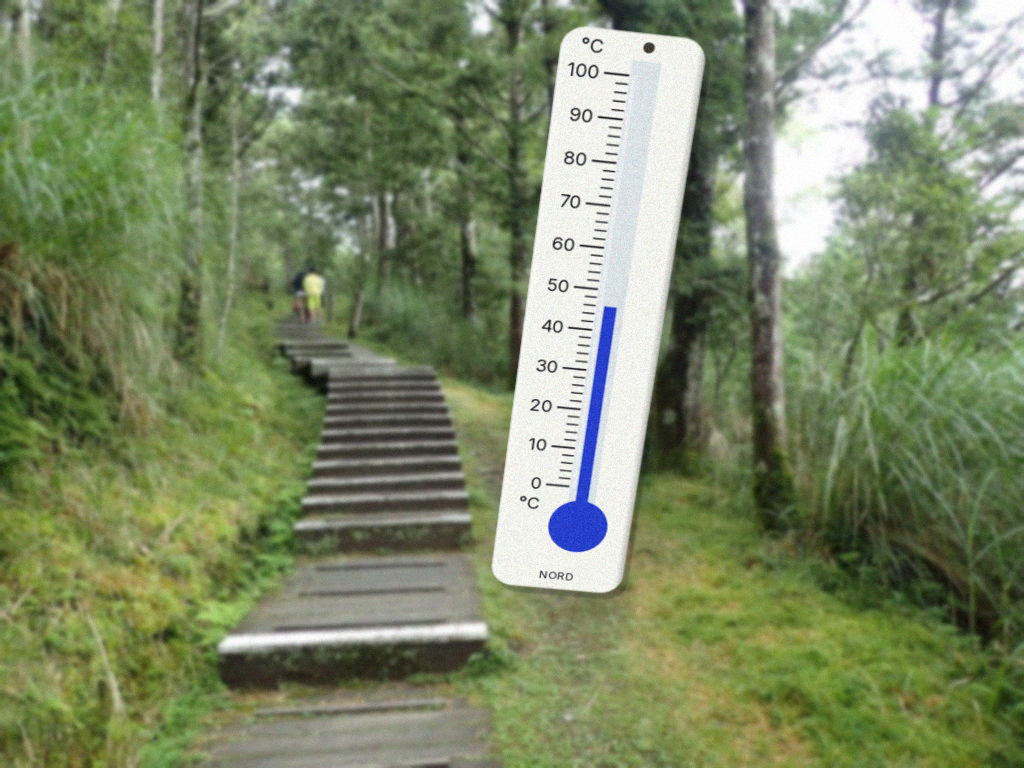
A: 46 °C
